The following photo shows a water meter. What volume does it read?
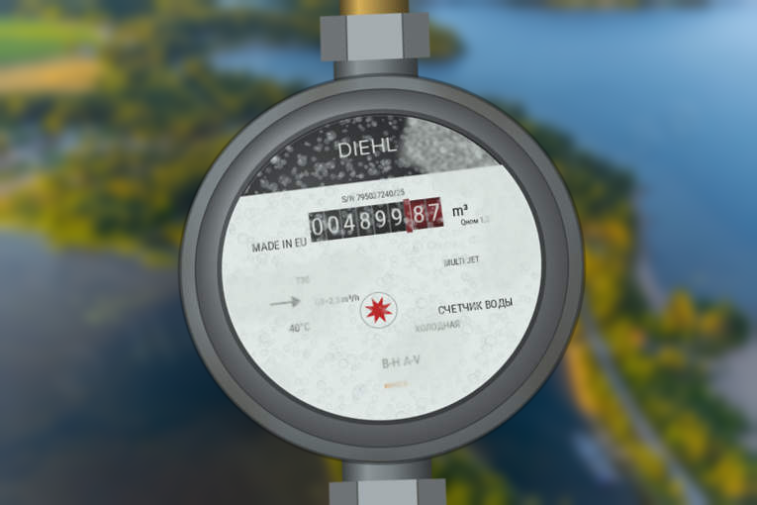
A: 4899.87 m³
